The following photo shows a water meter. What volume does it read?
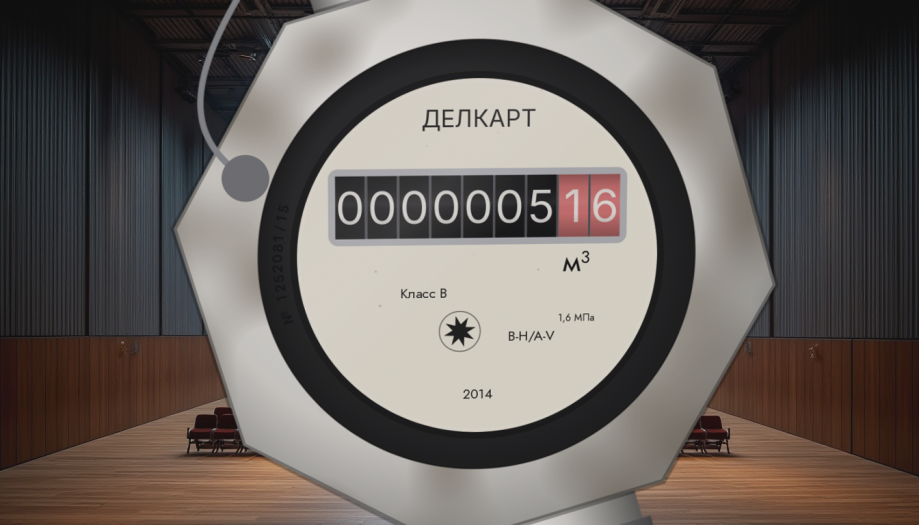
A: 5.16 m³
